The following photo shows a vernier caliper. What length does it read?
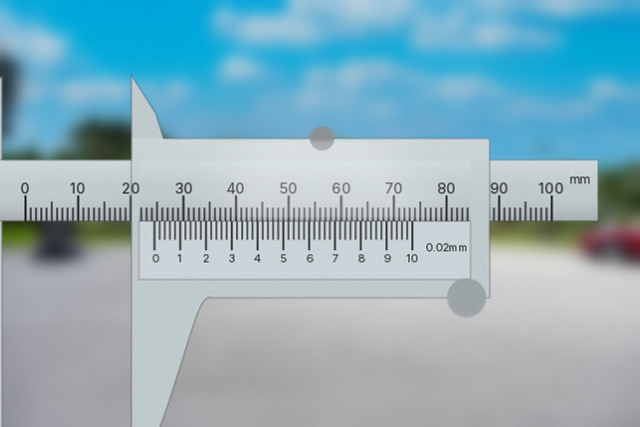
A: 24.5 mm
